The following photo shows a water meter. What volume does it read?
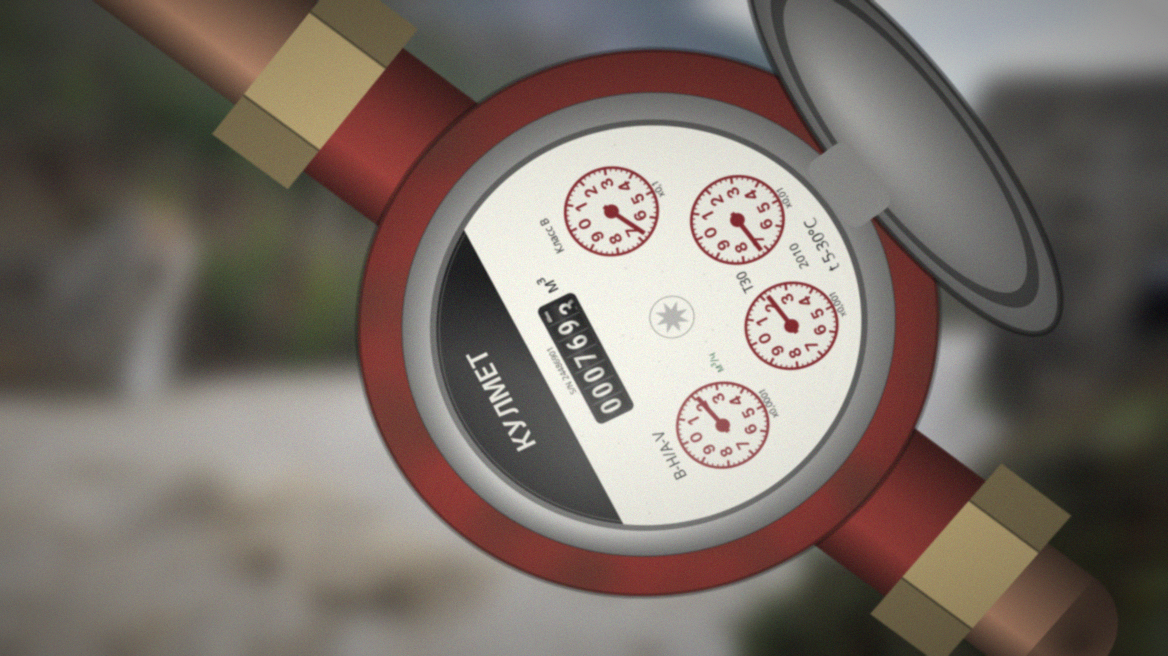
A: 7692.6722 m³
